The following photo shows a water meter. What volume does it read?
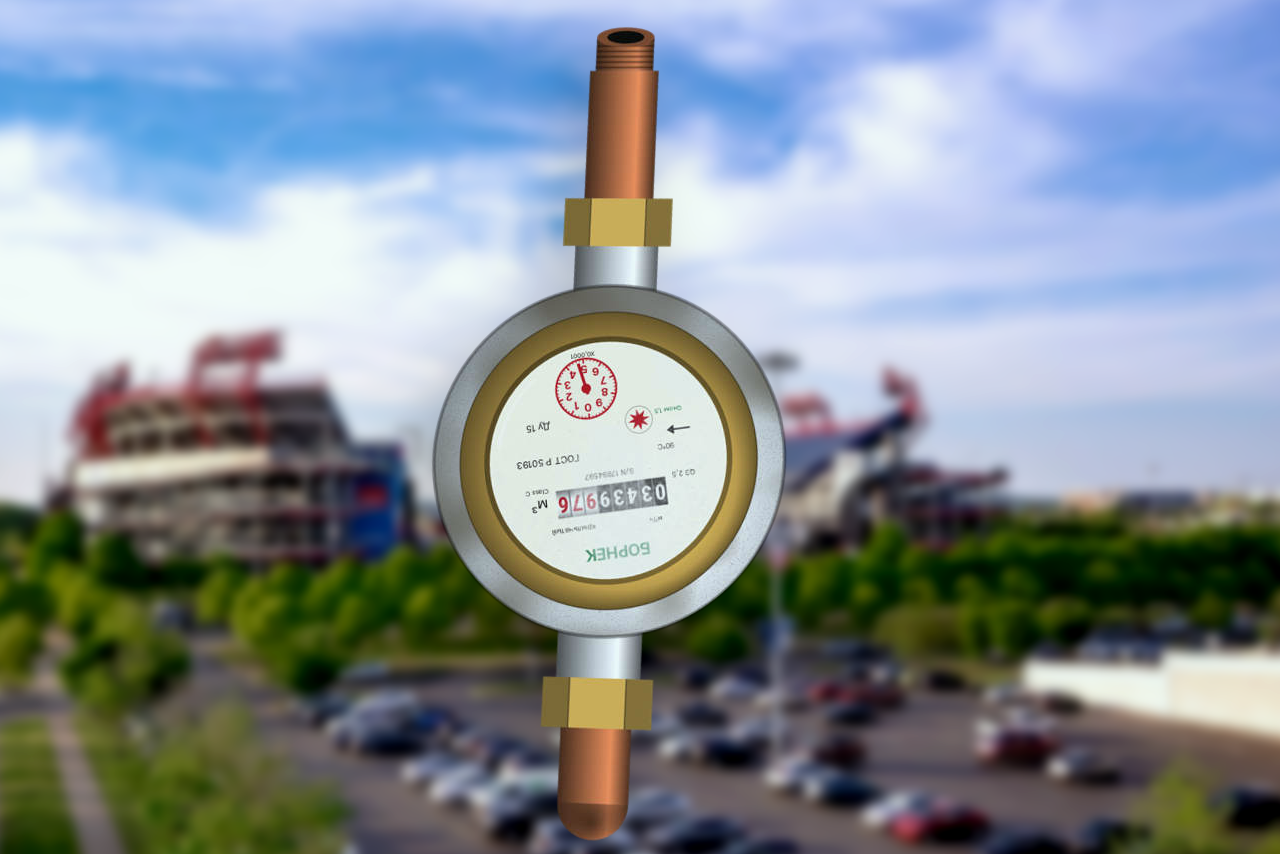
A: 3439.9764 m³
